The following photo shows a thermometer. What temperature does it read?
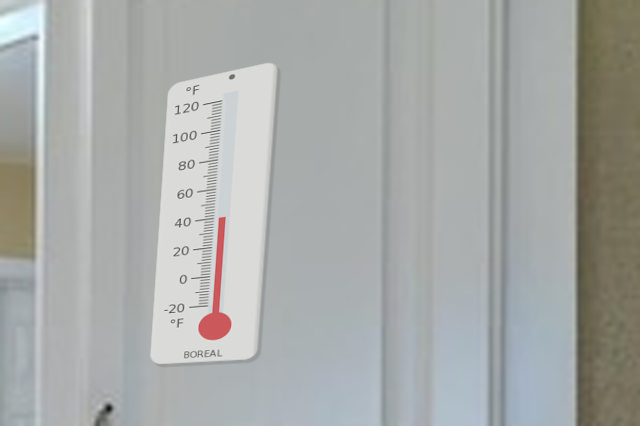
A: 40 °F
